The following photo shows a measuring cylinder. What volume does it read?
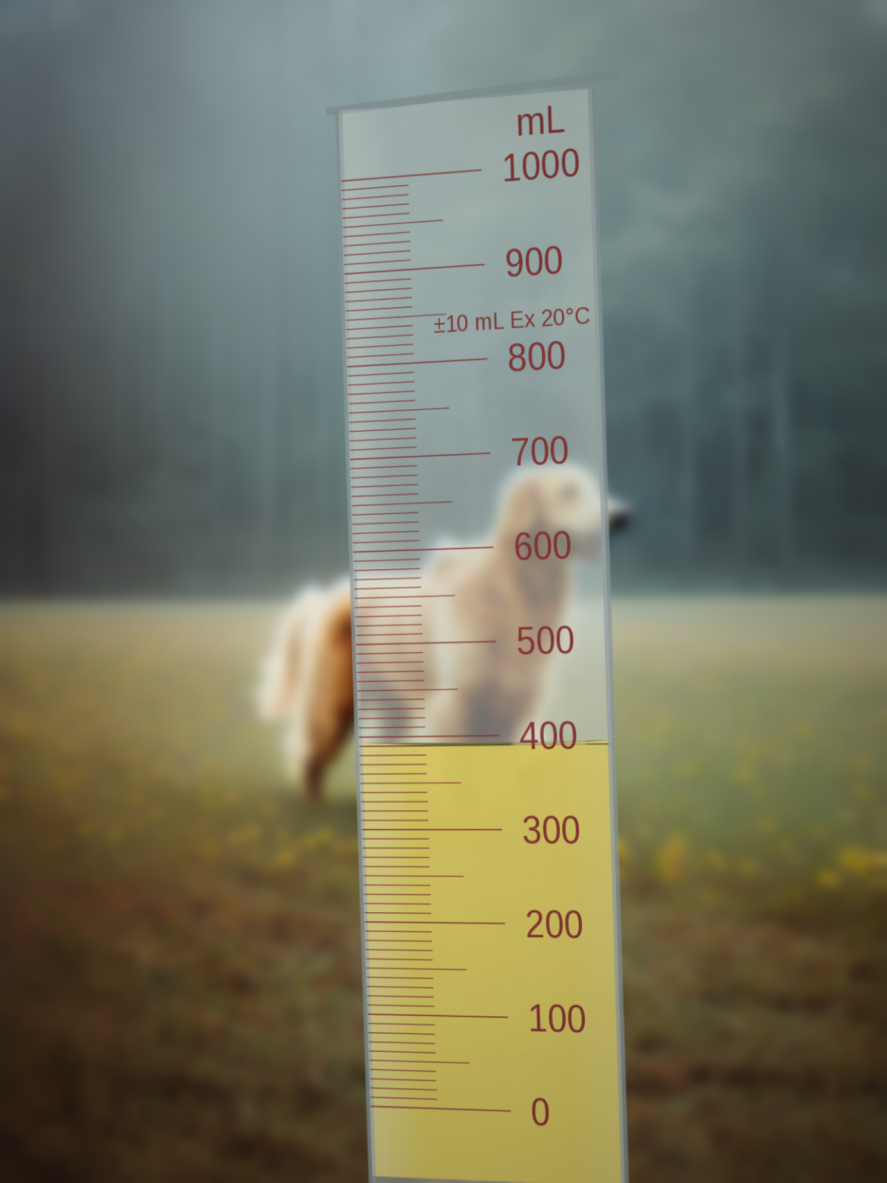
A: 390 mL
